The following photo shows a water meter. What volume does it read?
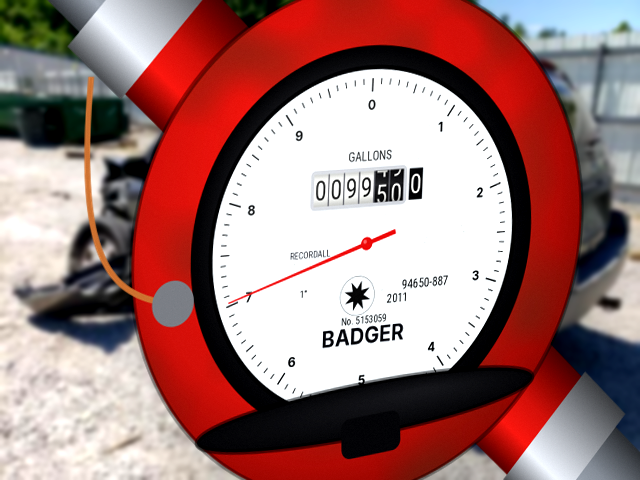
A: 99497.0 gal
